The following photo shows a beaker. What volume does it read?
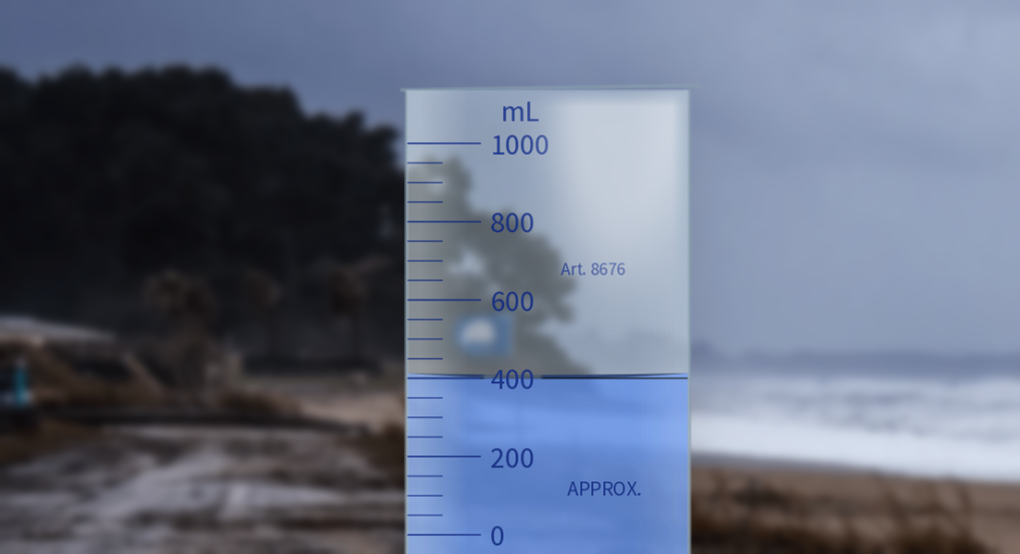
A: 400 mL
